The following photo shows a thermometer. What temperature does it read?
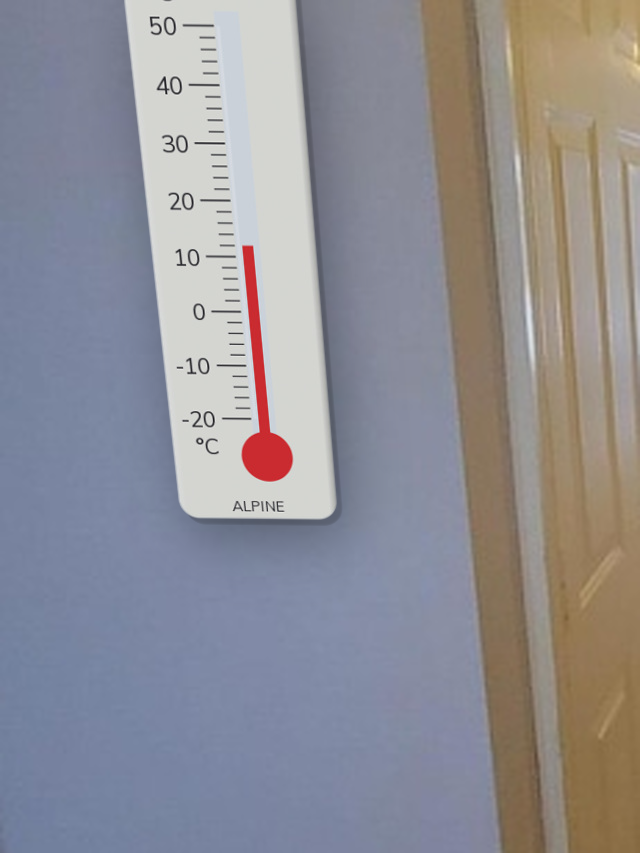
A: 12 °C
